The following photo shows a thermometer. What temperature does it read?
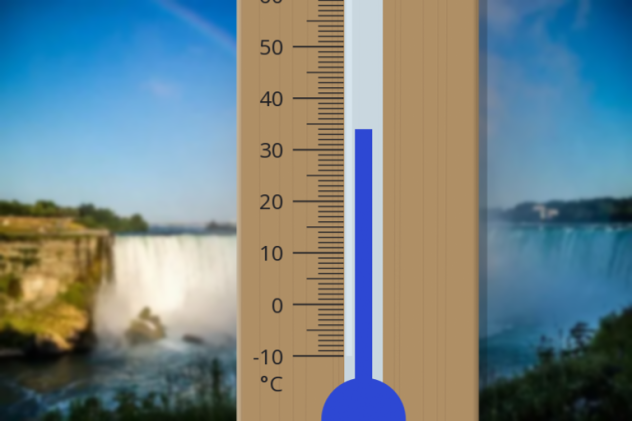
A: 34 °C
